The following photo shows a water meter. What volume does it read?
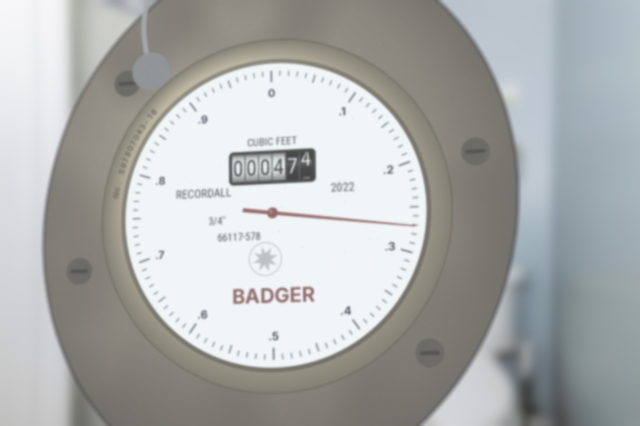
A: 474.27 ft³
